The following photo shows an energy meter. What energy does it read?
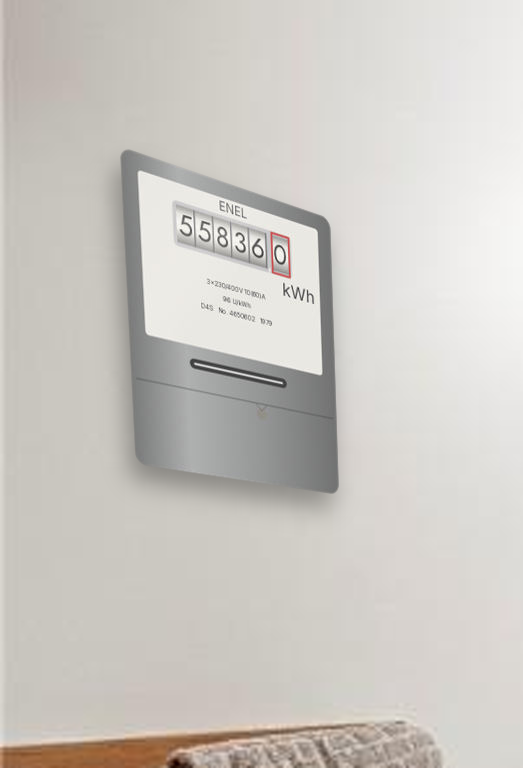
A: 55836.0 kWh
